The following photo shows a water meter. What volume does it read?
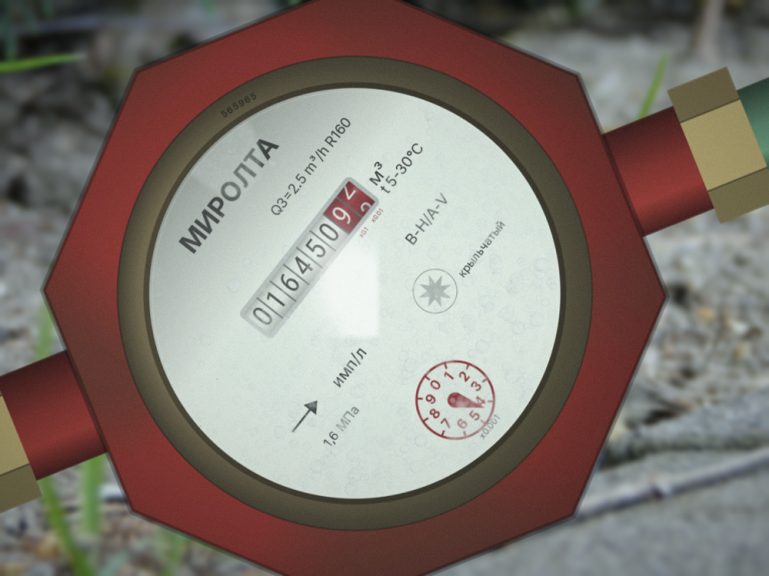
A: 16450.924 m³
